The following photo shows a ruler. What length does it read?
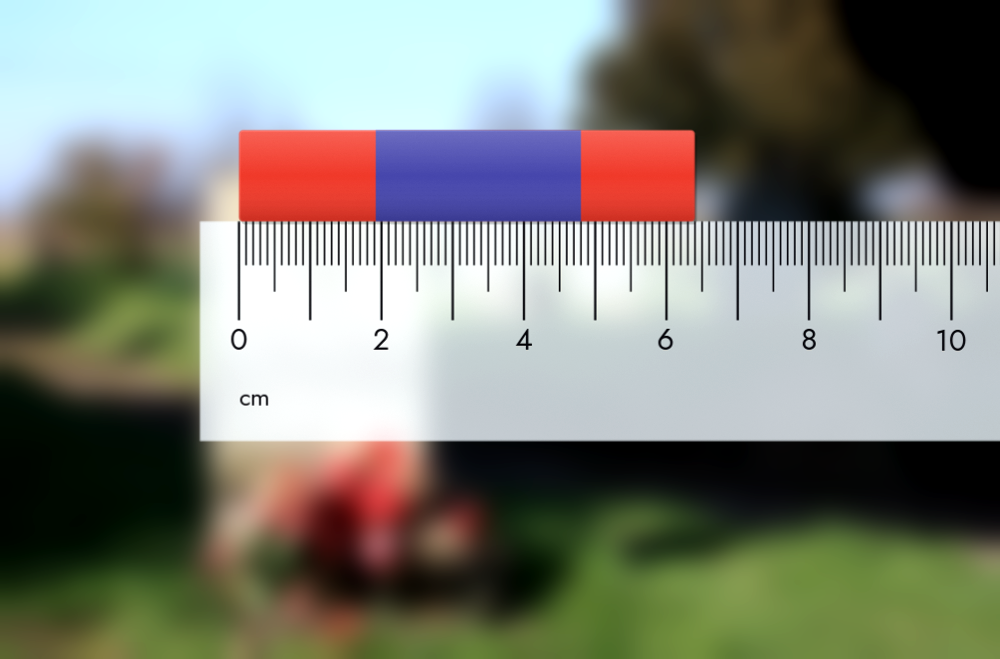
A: 6.4 cm
